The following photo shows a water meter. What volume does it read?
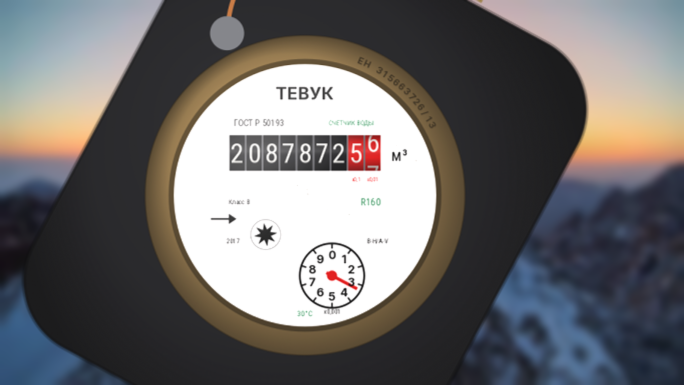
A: 2087872.563 m³
